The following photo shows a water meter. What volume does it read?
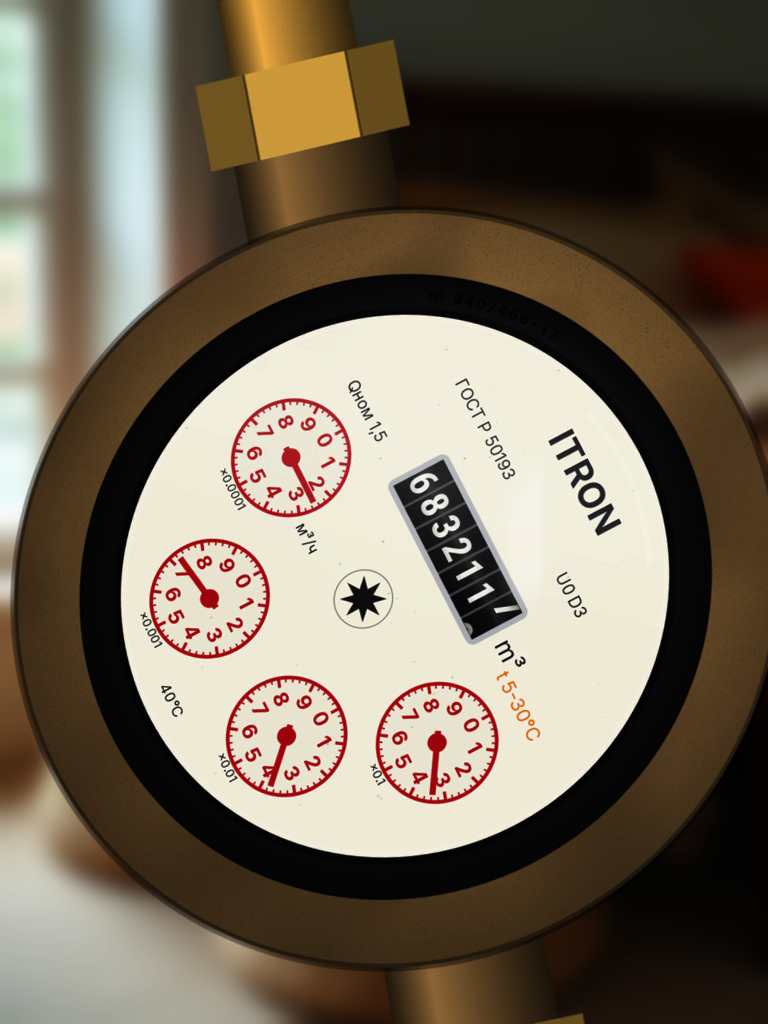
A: 6832117.3372 m³
